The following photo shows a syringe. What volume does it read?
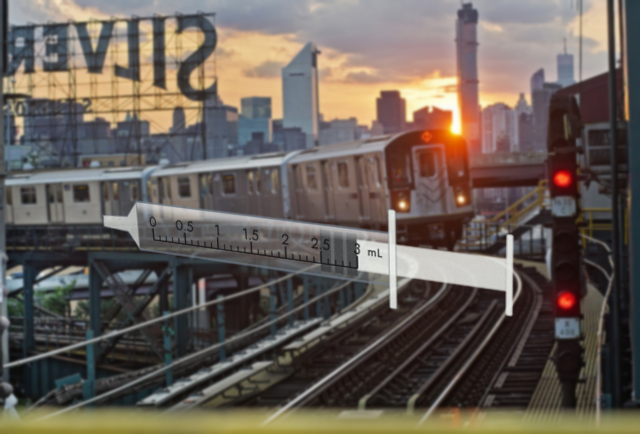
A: 2.5 mL
